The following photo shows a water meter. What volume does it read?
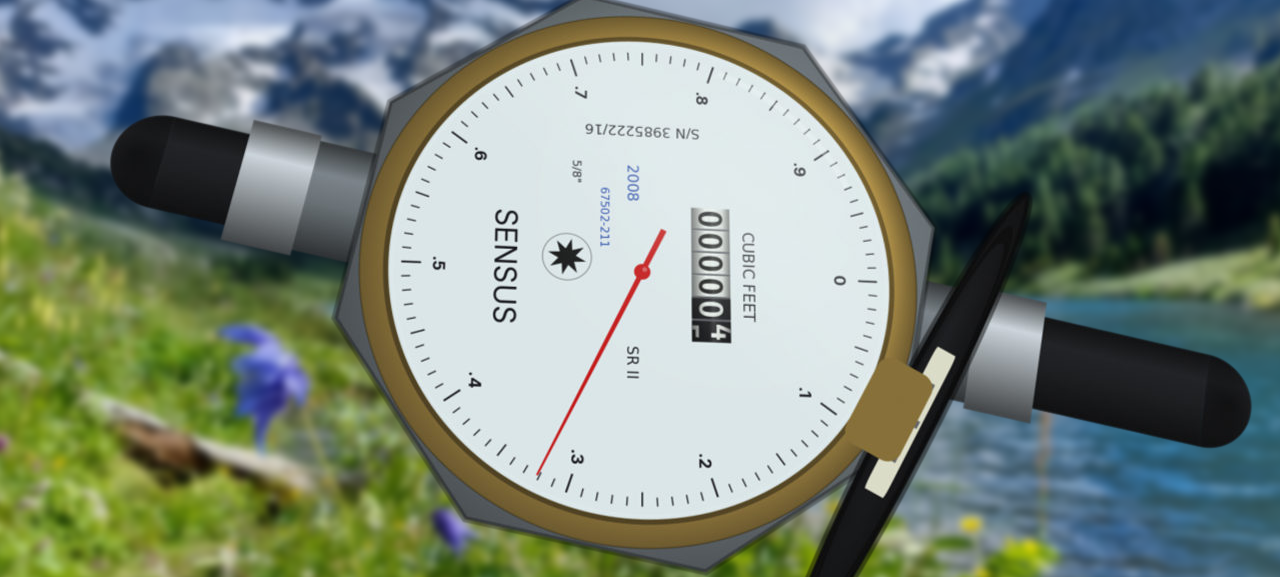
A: 4.32 ft³
